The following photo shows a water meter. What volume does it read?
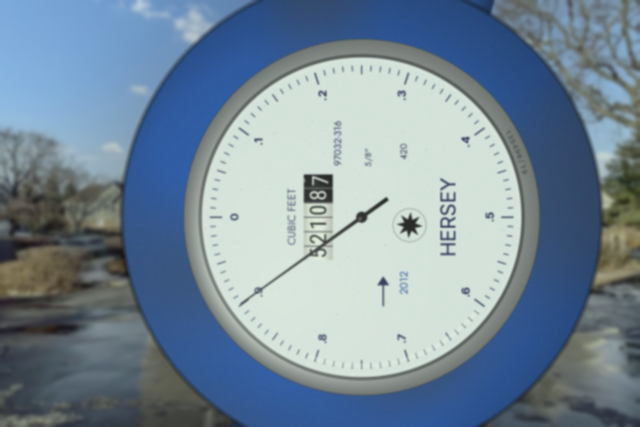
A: 521086.90 ft³
